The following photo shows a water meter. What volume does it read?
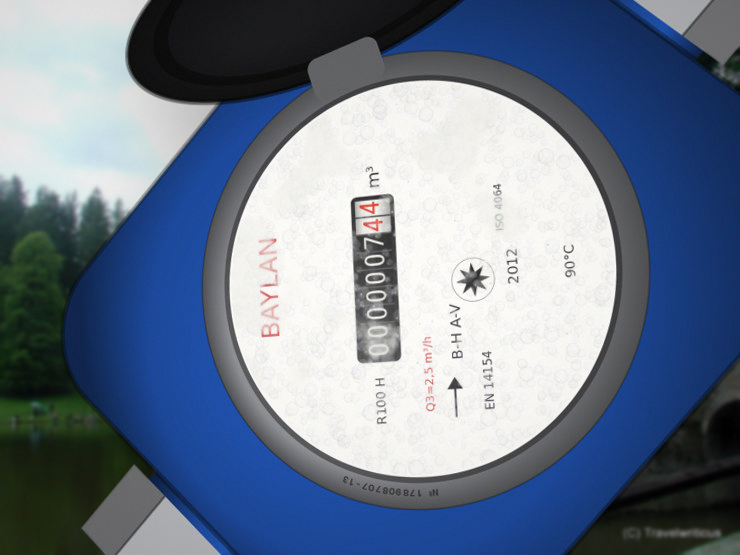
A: 7.44 m³
